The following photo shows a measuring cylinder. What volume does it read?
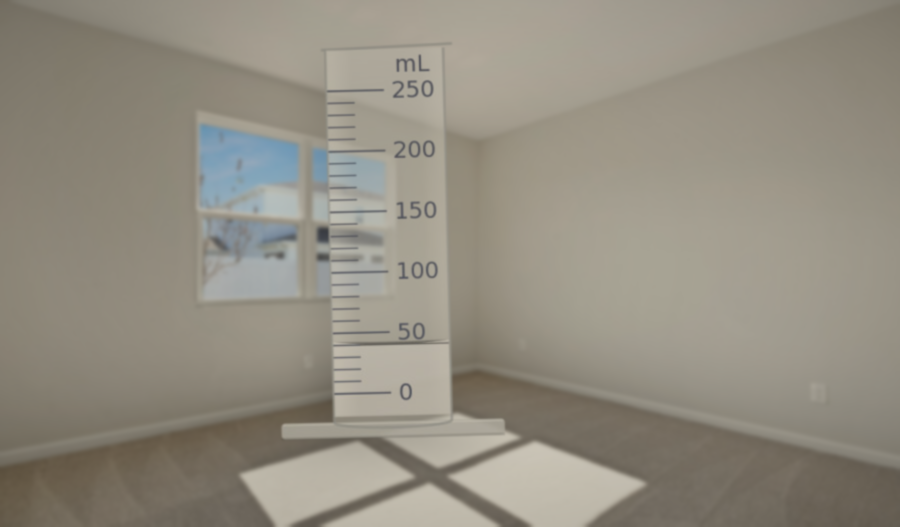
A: 40 mL
